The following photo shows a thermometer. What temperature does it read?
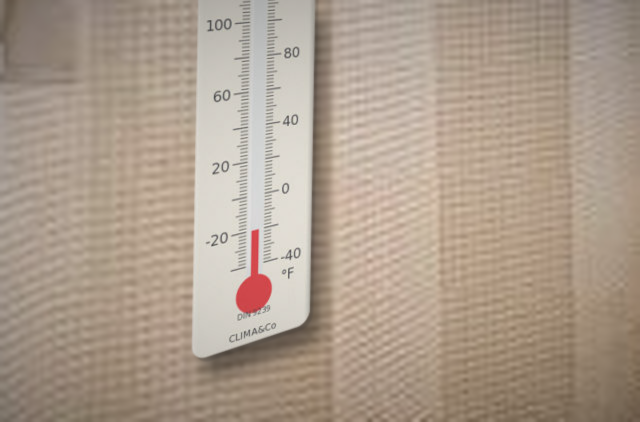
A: -20 °F
